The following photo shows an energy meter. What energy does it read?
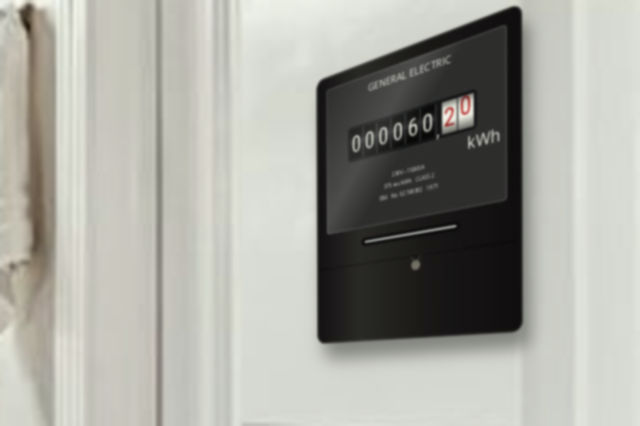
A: 60.20 kWh
